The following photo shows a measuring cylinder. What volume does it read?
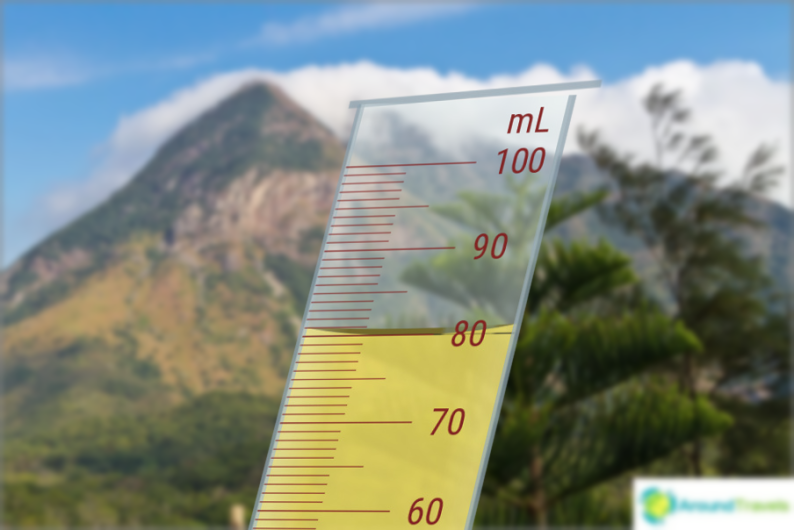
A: 80 mL
